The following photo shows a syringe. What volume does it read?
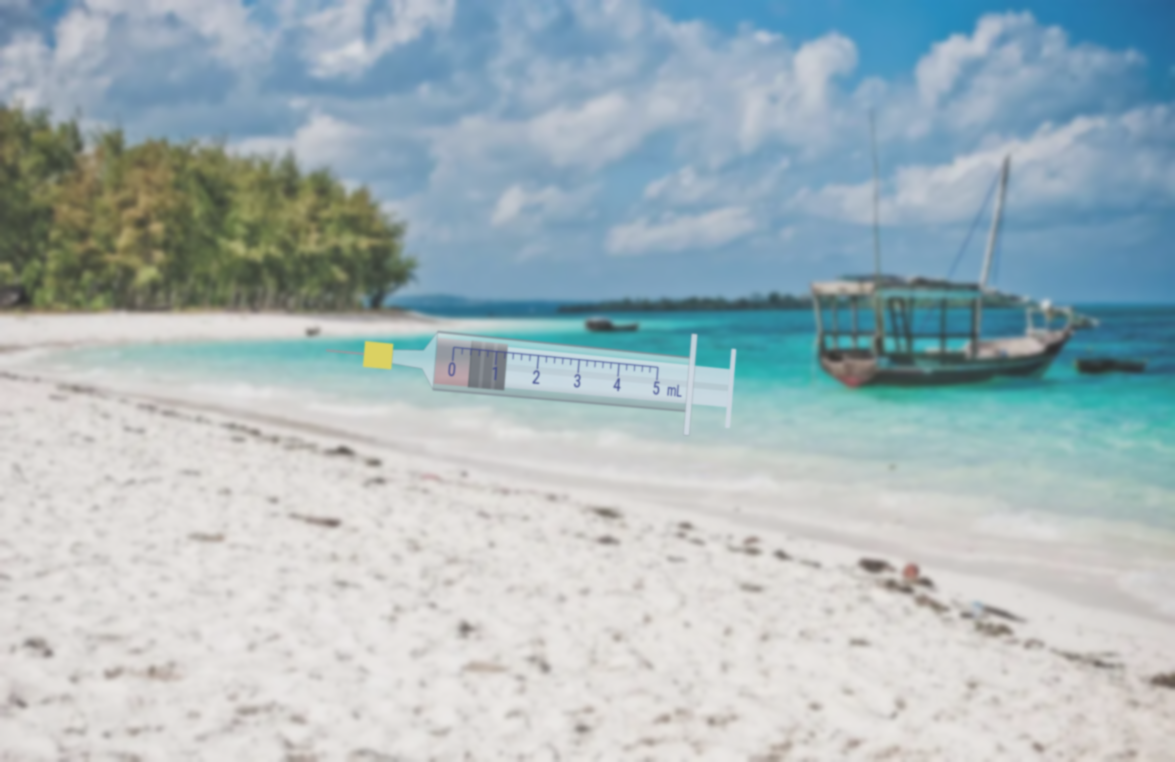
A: 0.4 mL
